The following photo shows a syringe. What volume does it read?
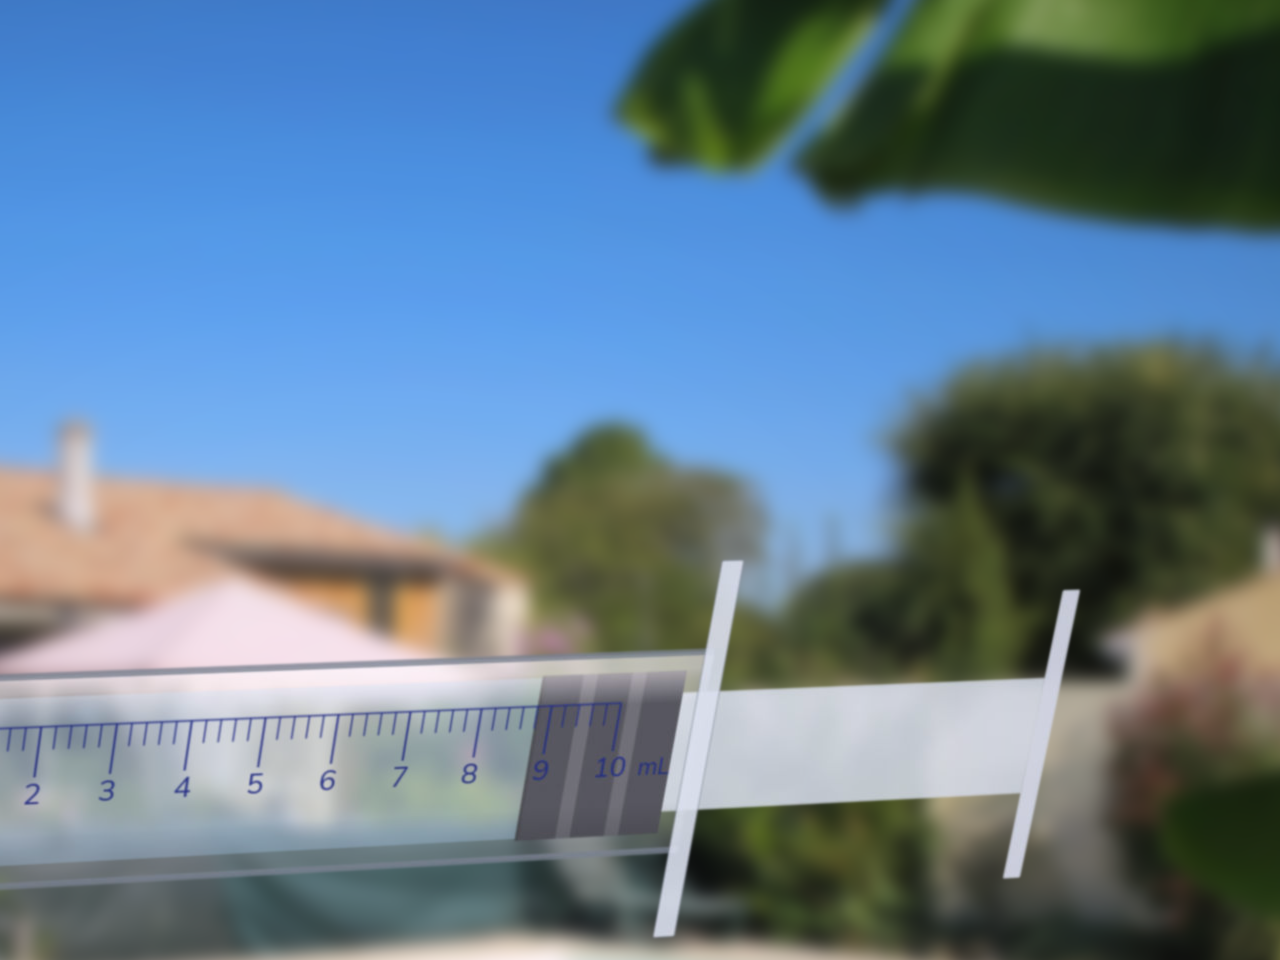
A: 8.8 mL
